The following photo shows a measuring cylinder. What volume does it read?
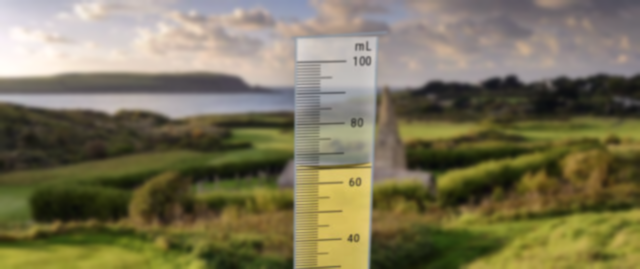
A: 65 mL
